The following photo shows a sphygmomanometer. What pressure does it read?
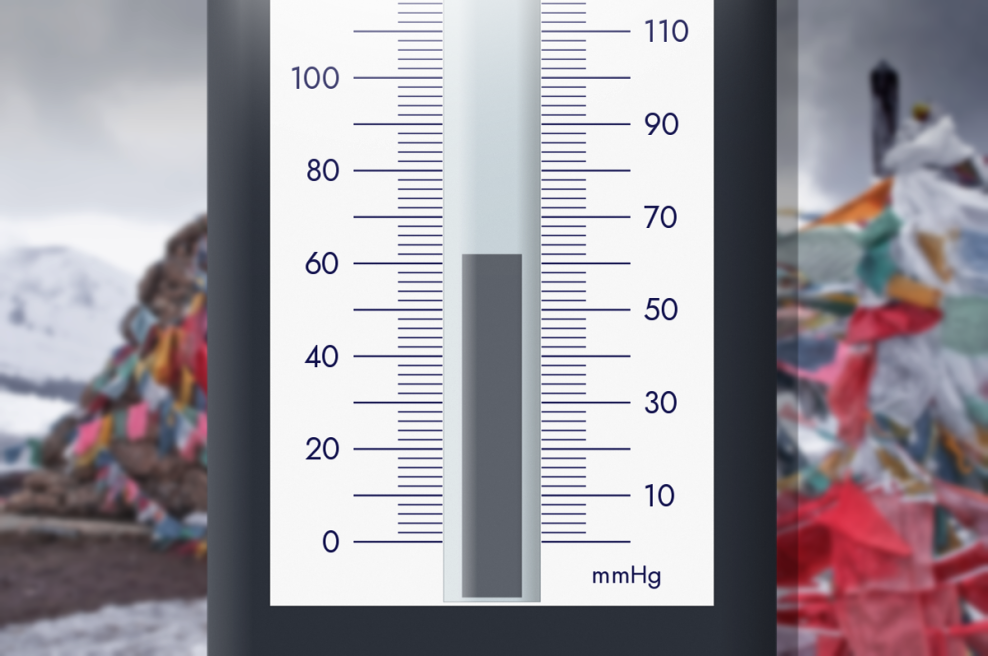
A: 62 mmHg
